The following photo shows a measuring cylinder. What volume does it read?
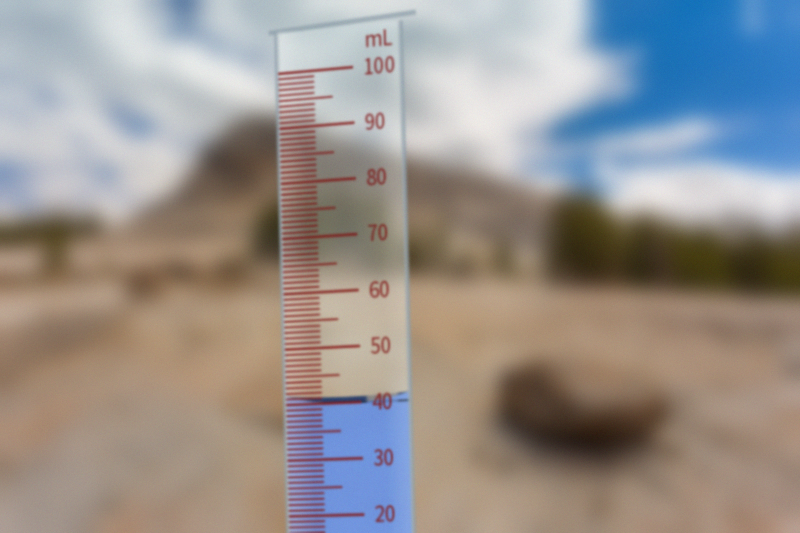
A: 40 mL
